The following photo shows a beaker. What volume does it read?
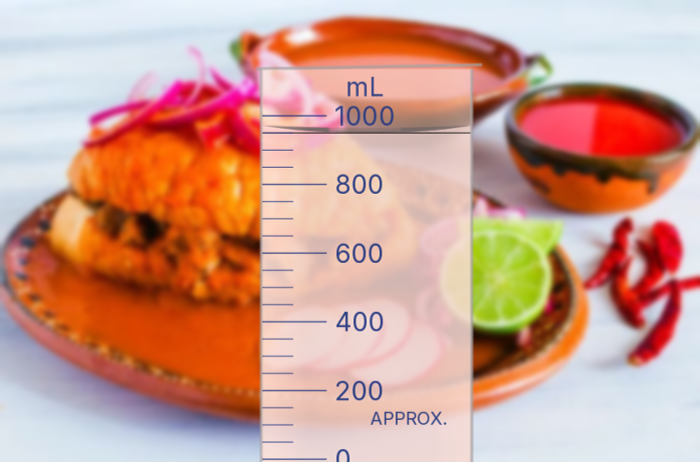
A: 950 mL
